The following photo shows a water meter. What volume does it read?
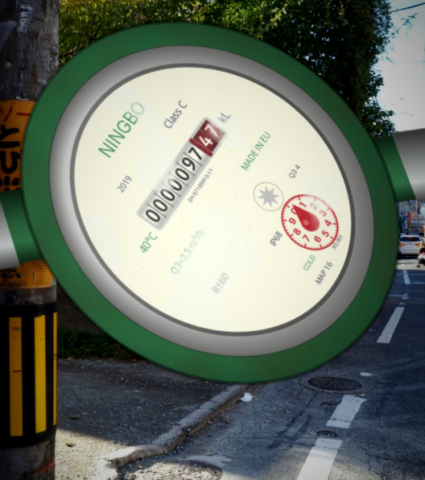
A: 97.470 kL
